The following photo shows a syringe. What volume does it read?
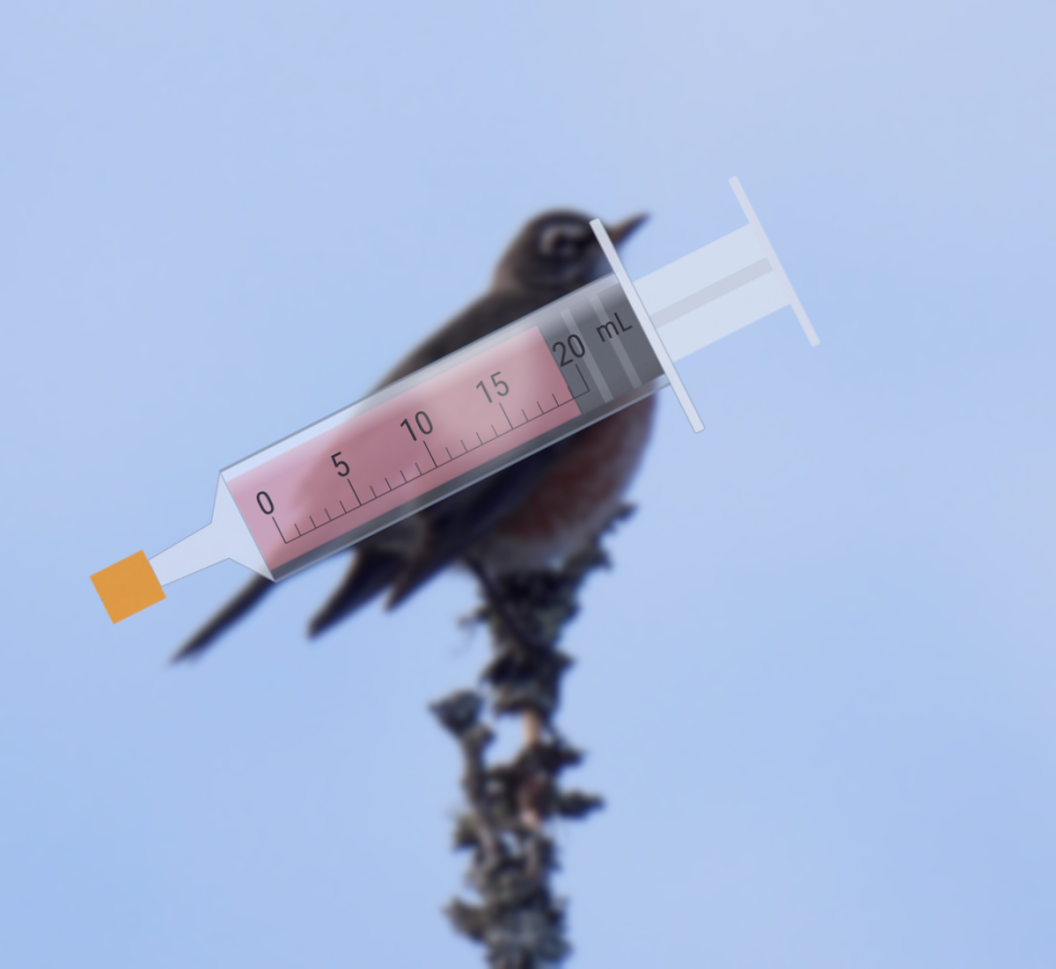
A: 19 mL
